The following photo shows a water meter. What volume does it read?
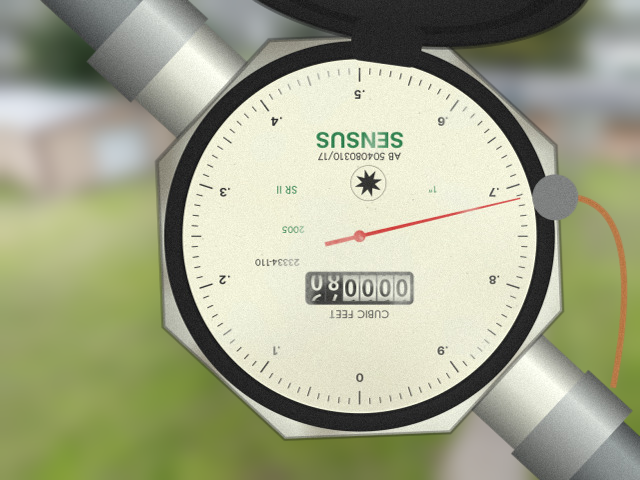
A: 79.71 ft³
